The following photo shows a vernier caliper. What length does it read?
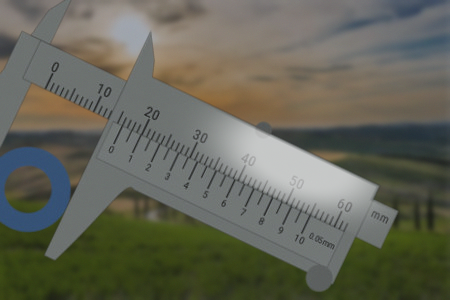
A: 16.0 mm
